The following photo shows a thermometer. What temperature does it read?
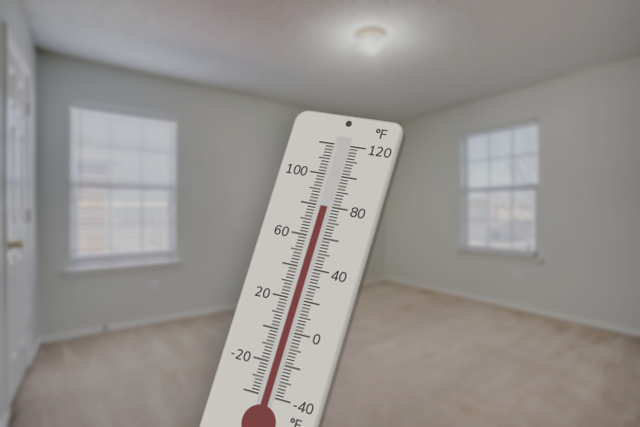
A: 80 °F
